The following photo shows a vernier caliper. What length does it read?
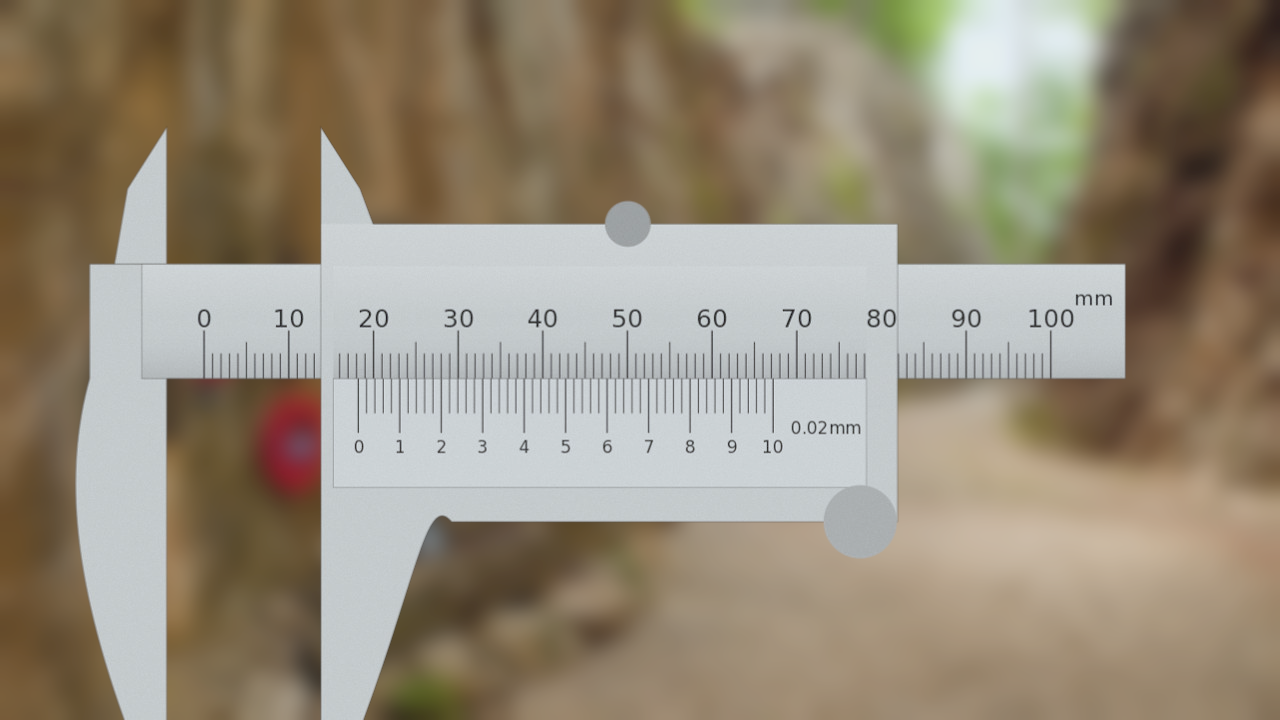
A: 18.2 mm
